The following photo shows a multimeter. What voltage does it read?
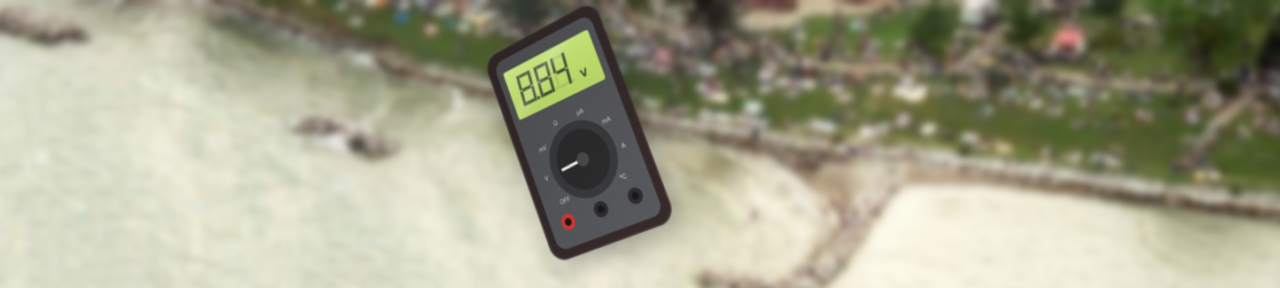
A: 8.84 V
